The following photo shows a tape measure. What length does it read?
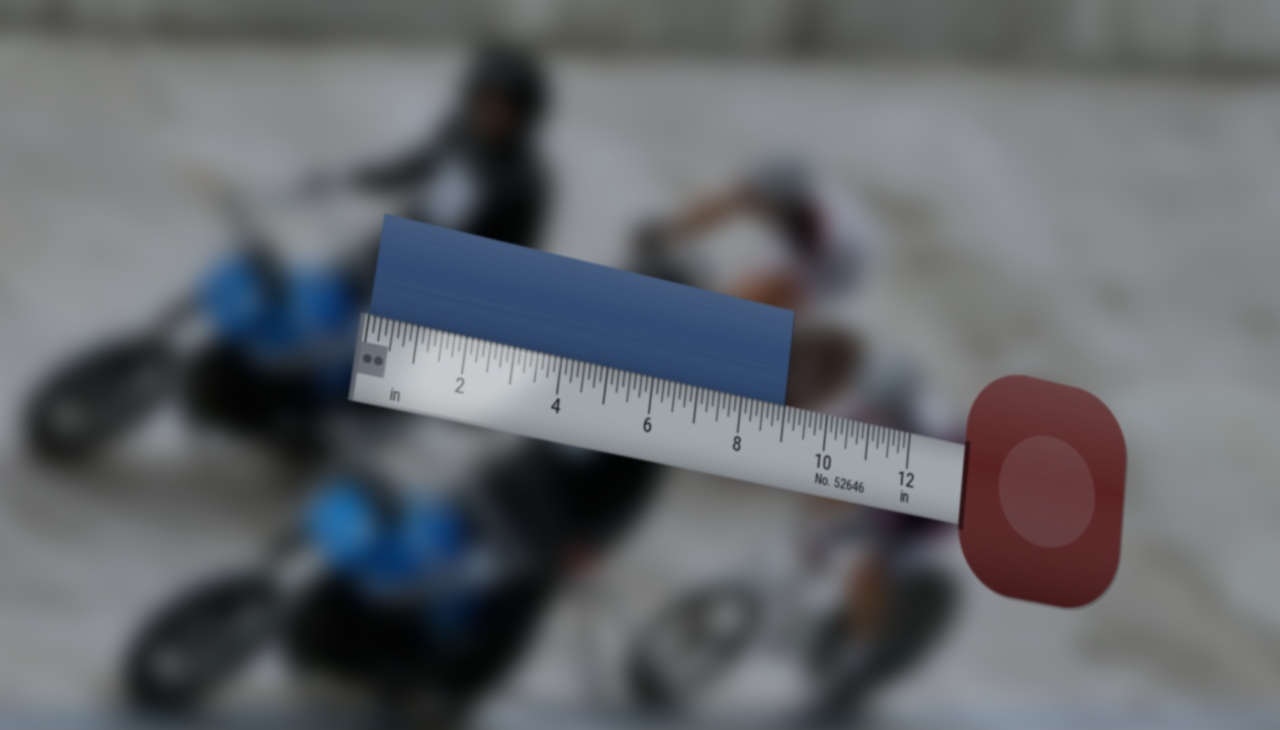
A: 9 in
